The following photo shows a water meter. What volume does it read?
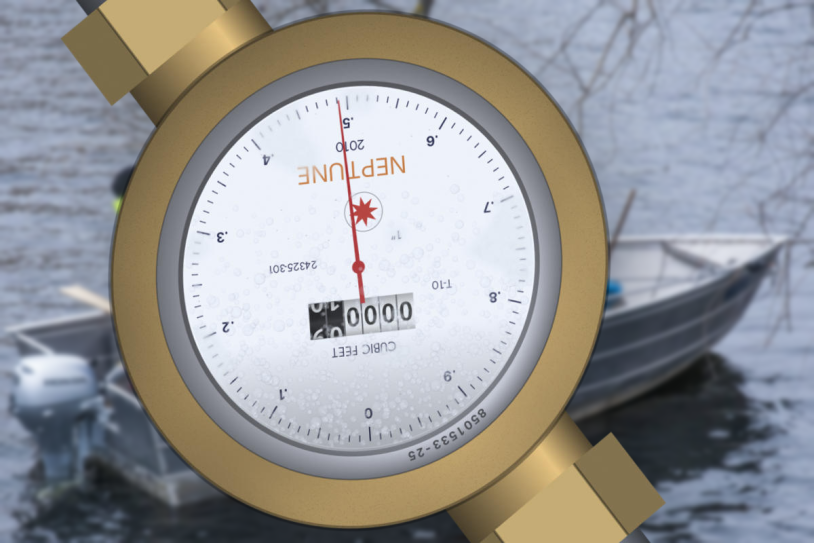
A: 9.49 ft³
